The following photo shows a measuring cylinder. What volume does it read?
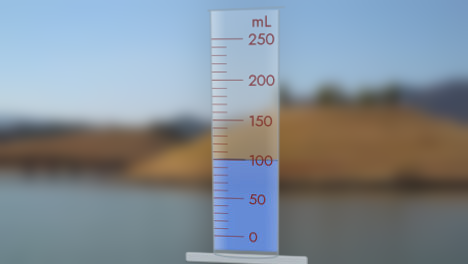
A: 100 mL
